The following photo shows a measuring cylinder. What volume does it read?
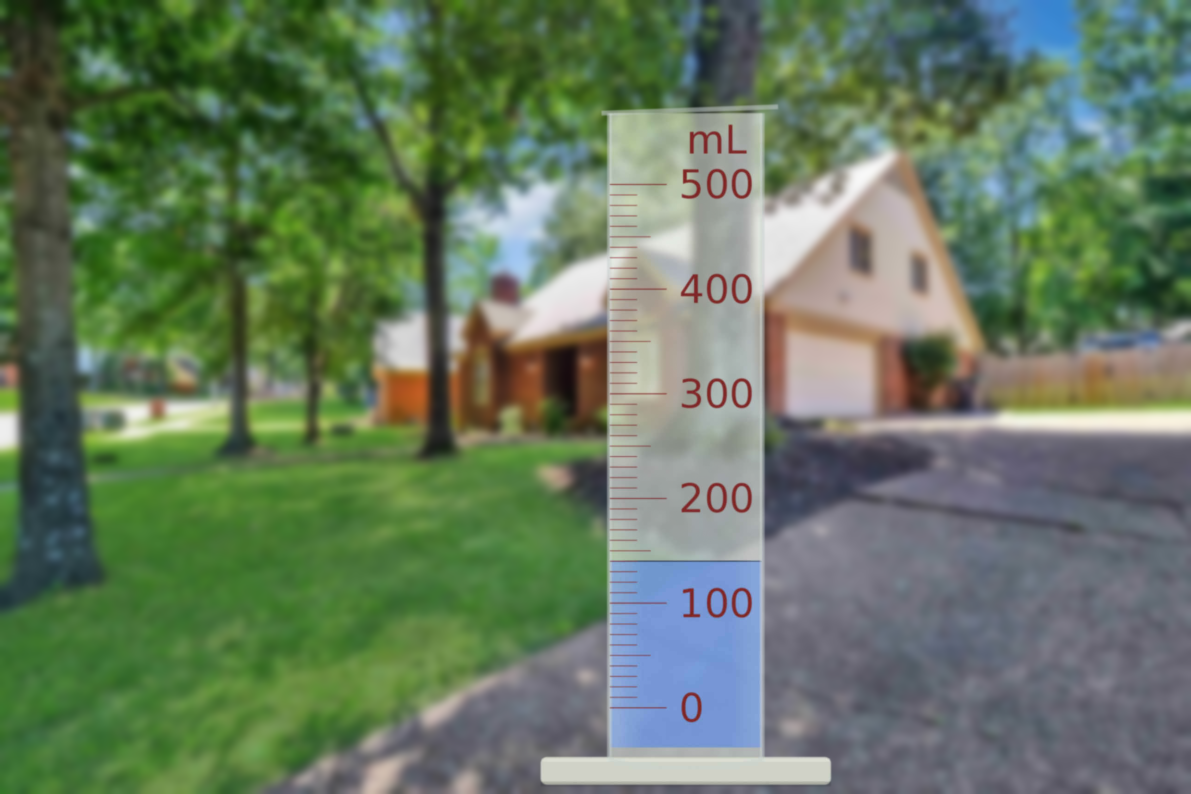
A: 140 mL
